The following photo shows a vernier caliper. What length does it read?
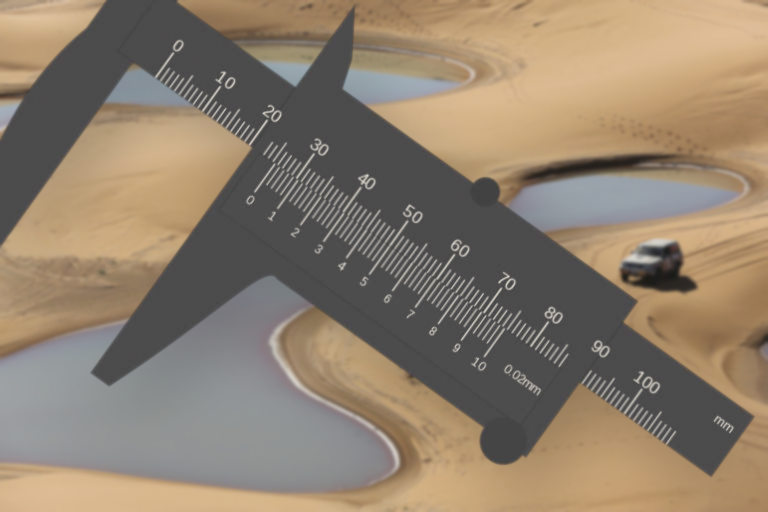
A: 25.5 mm
